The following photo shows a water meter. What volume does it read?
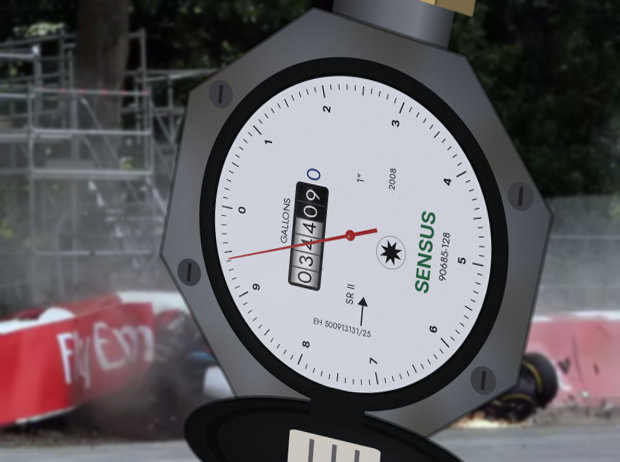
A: 344089.4 gal
